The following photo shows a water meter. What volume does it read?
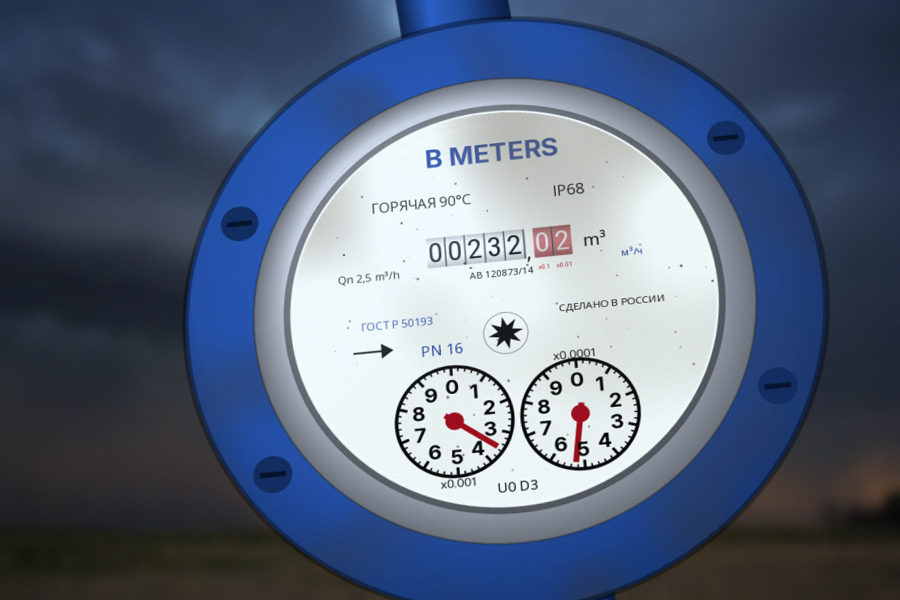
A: 232.0235 m³
